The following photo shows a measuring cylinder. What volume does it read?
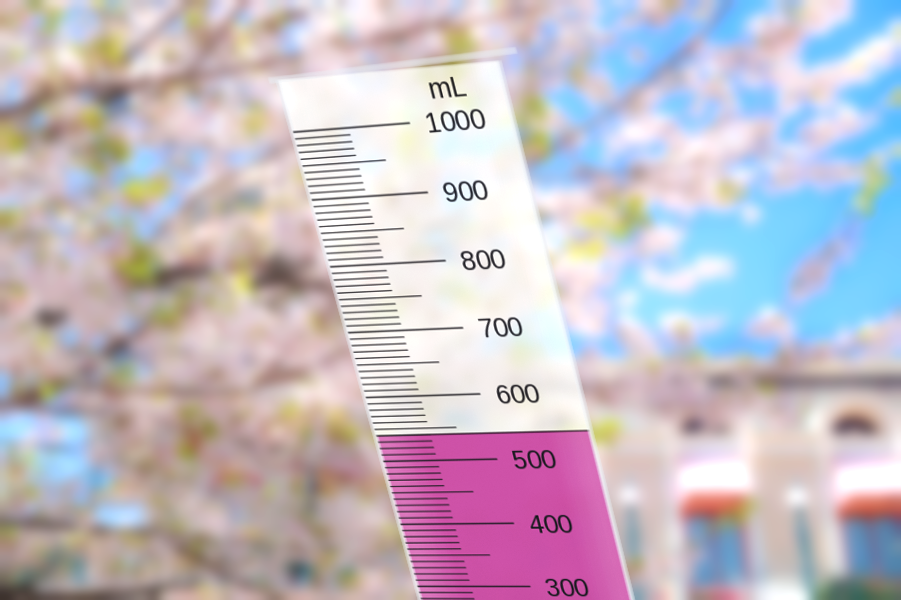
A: 540 mL
